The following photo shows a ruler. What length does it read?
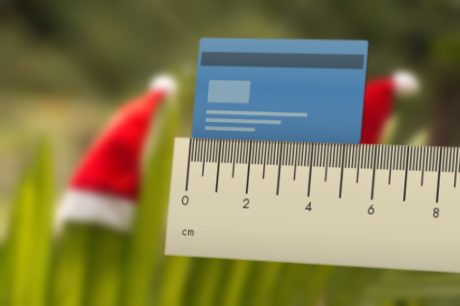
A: 5.5 cm
